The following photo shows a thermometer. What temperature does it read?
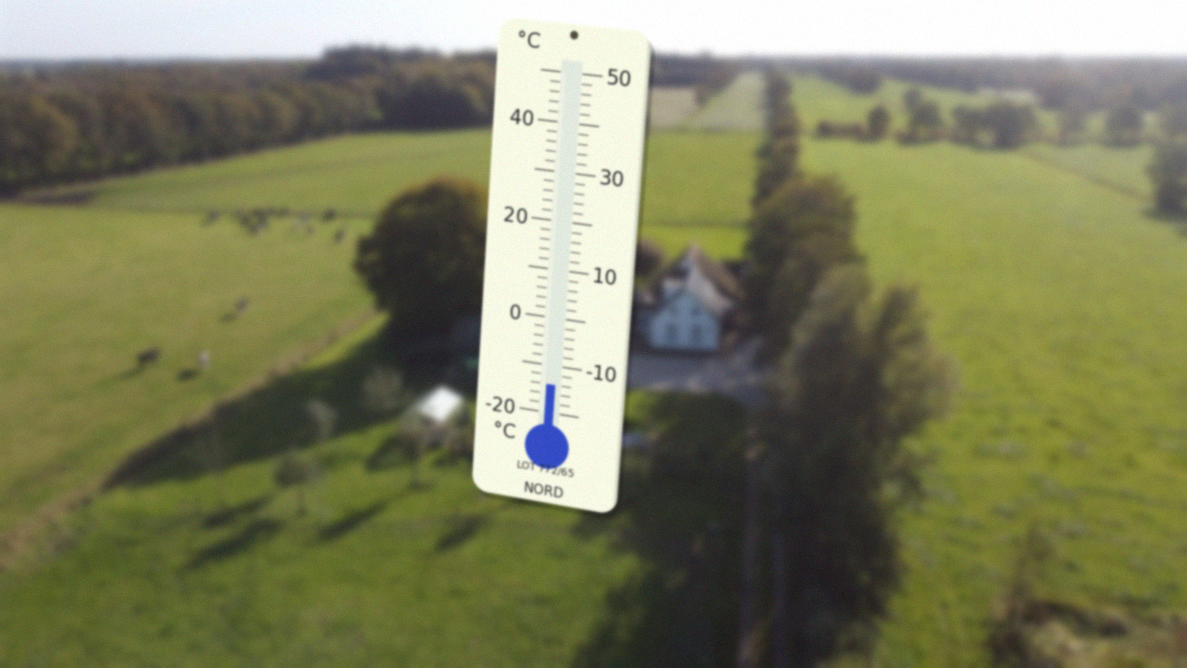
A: -14 °C
